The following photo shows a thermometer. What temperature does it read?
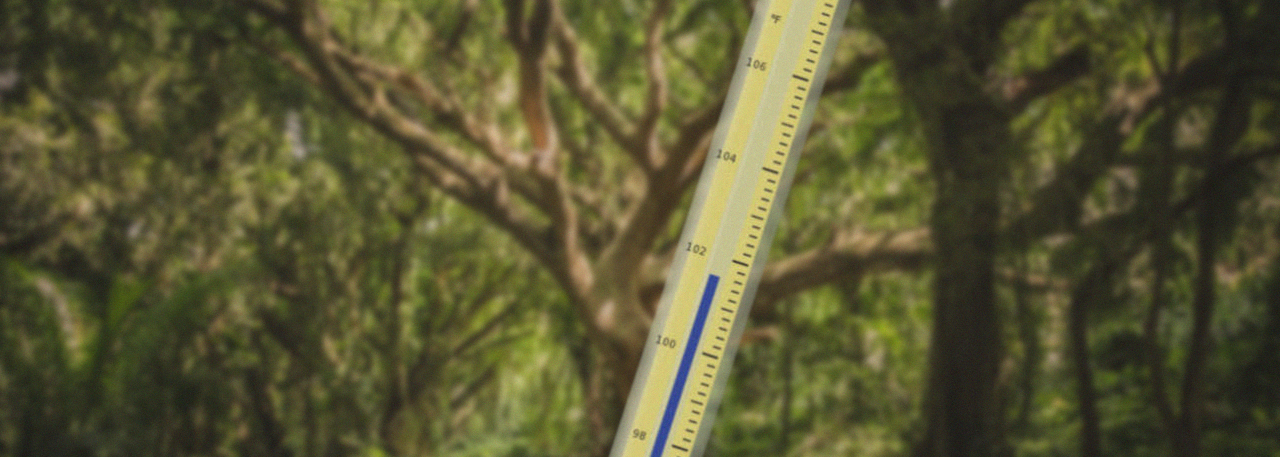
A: 101.6 °F
